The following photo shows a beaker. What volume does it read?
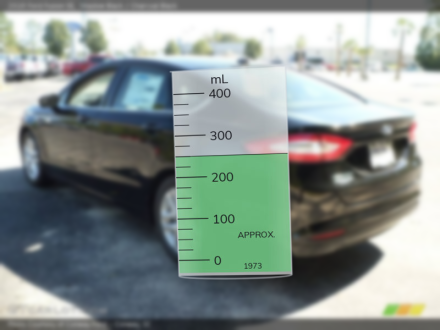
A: 250 mL
